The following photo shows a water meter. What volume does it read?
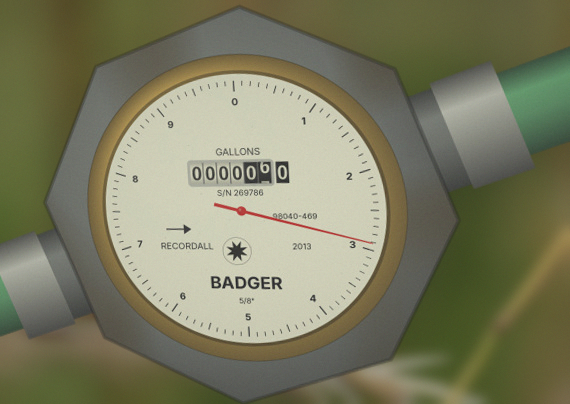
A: 62.9 gal
